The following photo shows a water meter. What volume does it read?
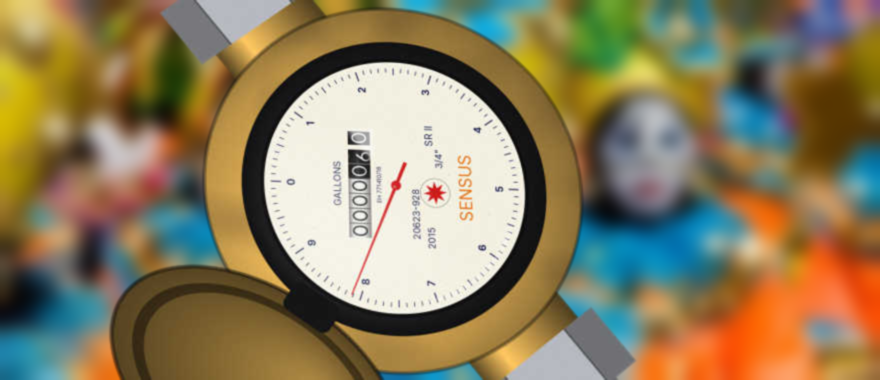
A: 58.1 gal
